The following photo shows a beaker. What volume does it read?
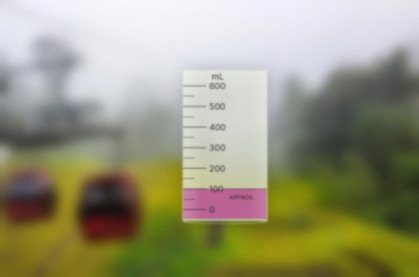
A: 100 mL
